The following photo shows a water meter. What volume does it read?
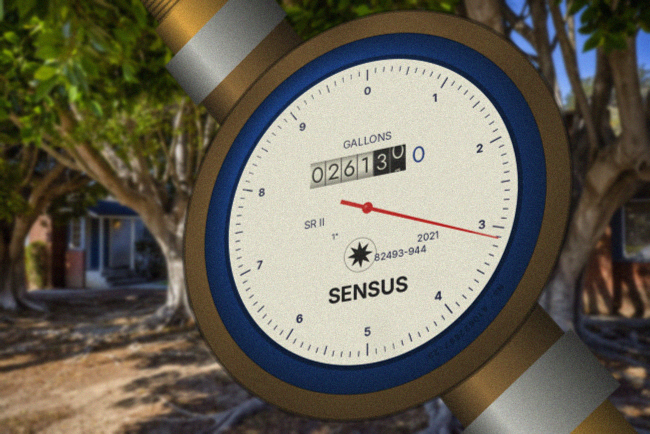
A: 261303.1 gal
